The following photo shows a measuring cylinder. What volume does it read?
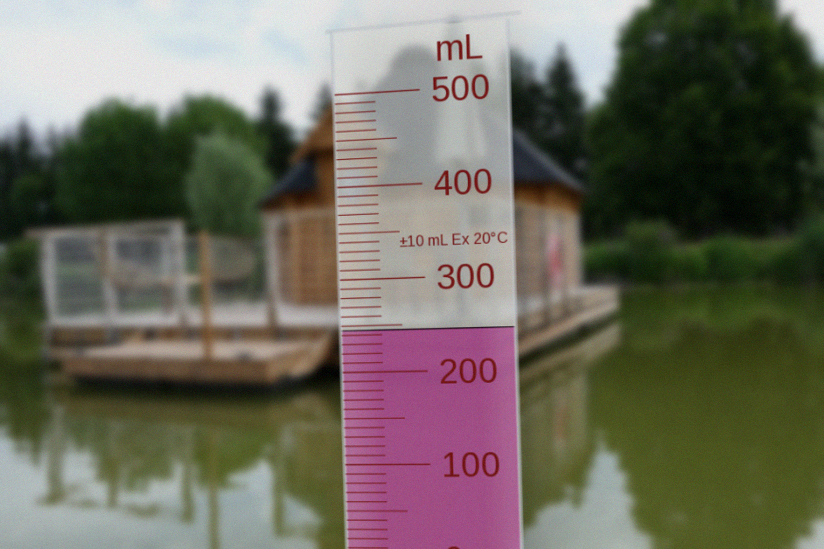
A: 245 mL
